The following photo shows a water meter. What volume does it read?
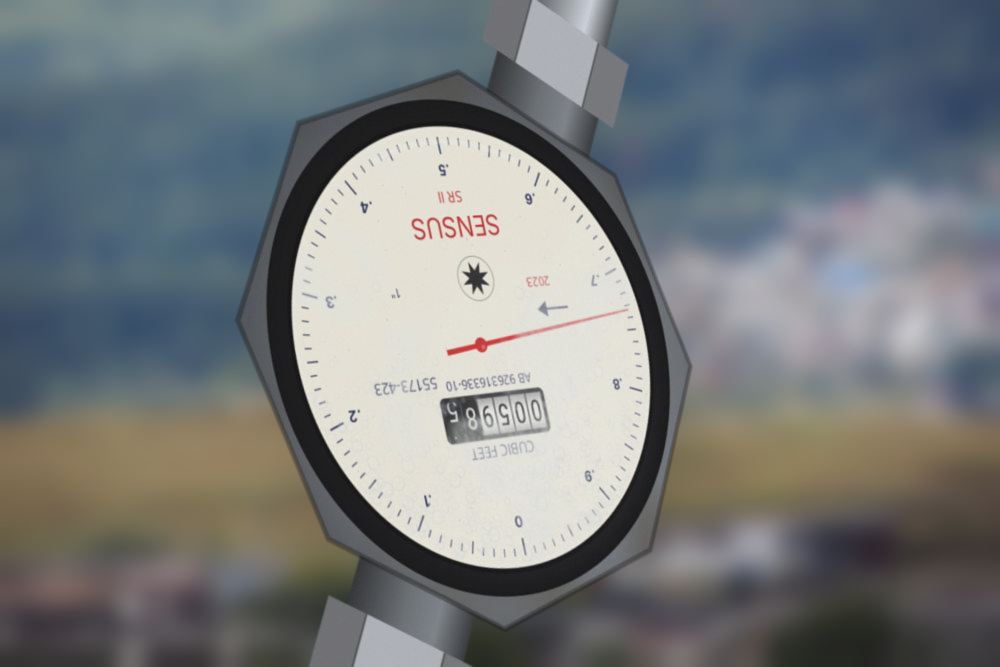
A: 5984.73 ft³
